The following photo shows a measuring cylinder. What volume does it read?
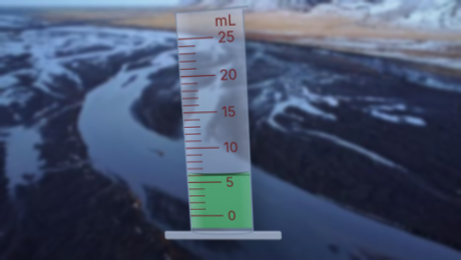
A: 6 mL
